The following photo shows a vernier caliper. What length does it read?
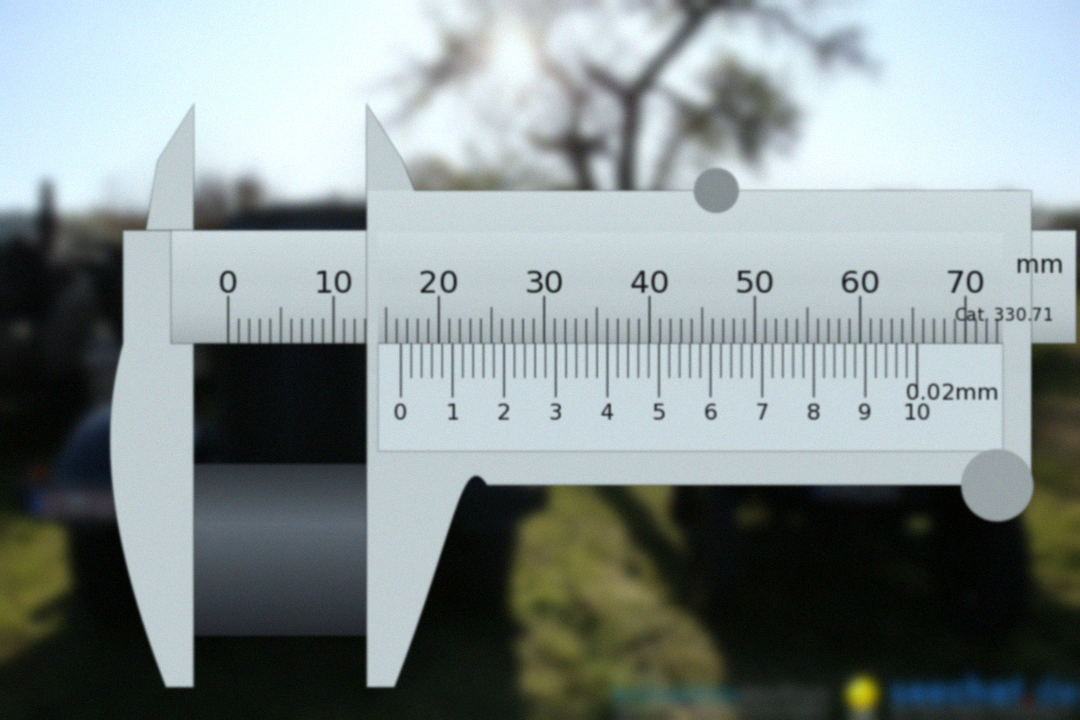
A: 16.4 mm
